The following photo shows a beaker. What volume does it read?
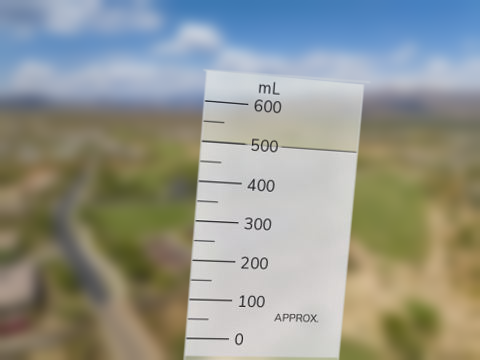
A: 500 mL
